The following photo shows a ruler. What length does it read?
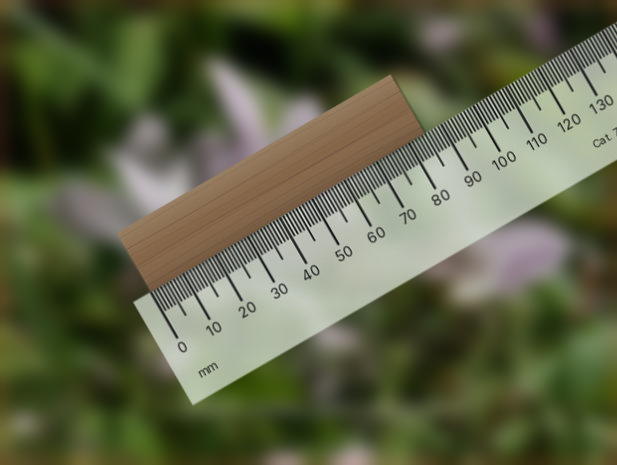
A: 85 mm
